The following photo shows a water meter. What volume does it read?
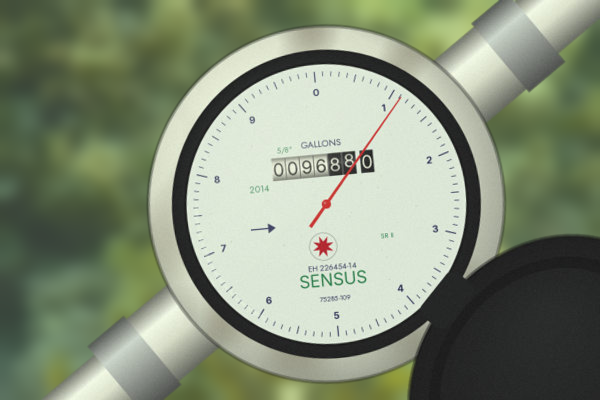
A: 96881.1 gal
